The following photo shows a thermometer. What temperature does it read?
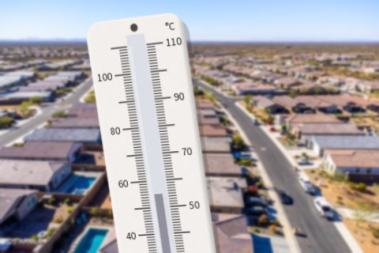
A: 55 °C
